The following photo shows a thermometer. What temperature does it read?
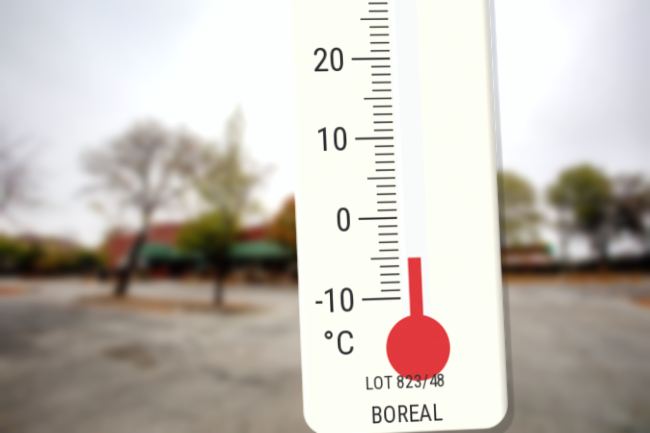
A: -5 °C
